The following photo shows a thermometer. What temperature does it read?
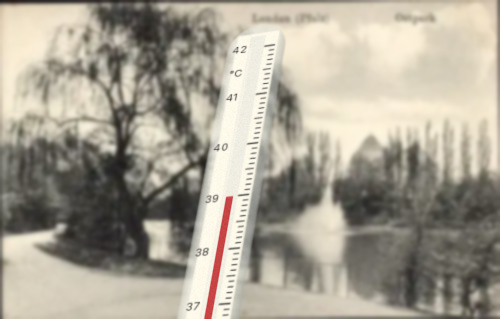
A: 39 °C
